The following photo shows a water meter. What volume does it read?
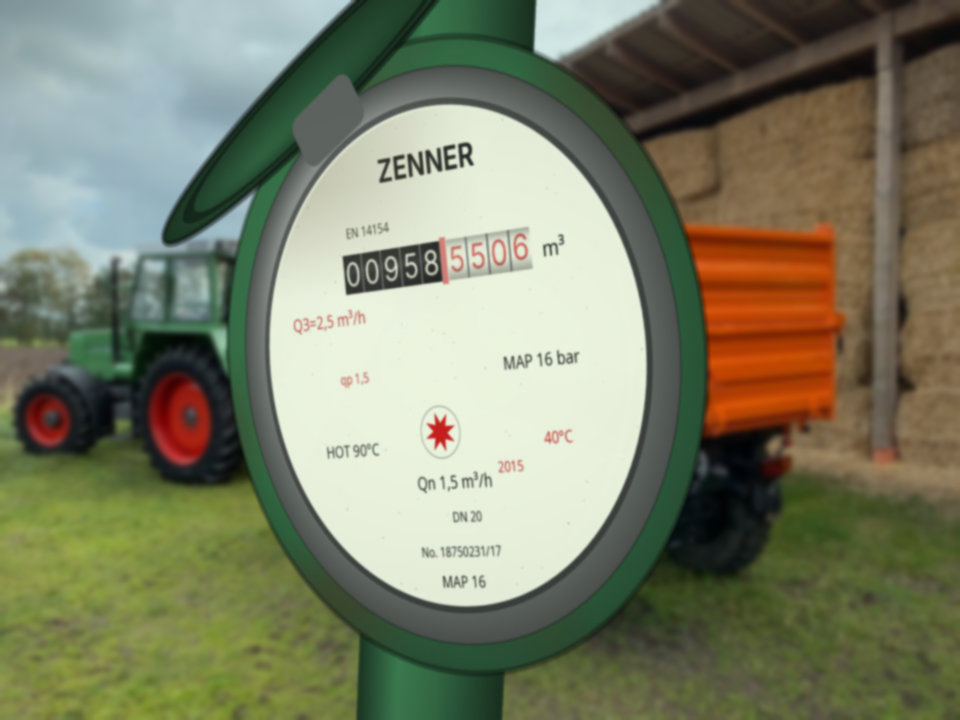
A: 958.5506 m³
